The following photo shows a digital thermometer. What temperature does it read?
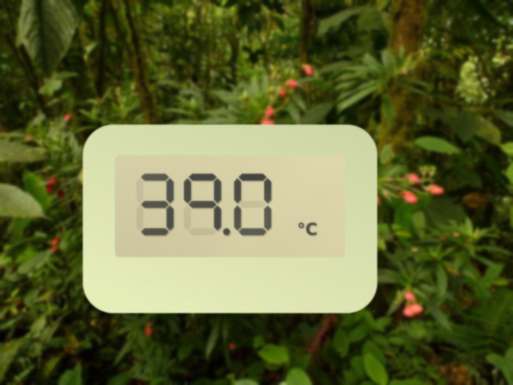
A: 39.0 °C
